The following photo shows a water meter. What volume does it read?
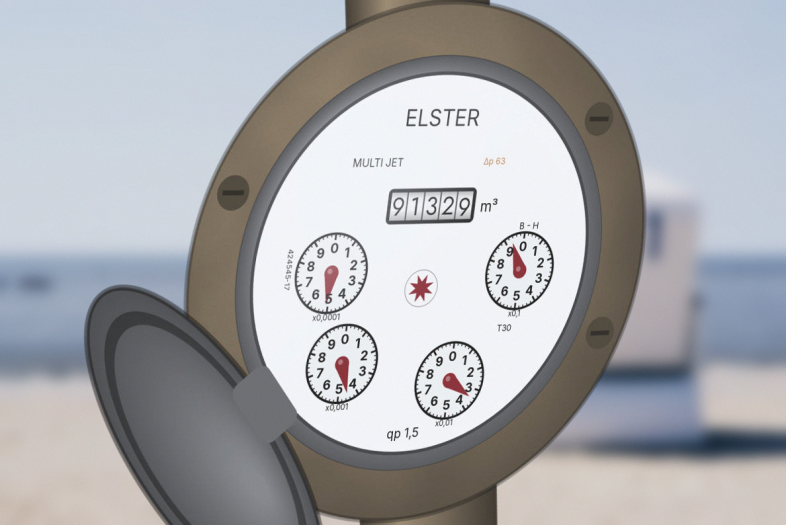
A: 91328.9345 m³
